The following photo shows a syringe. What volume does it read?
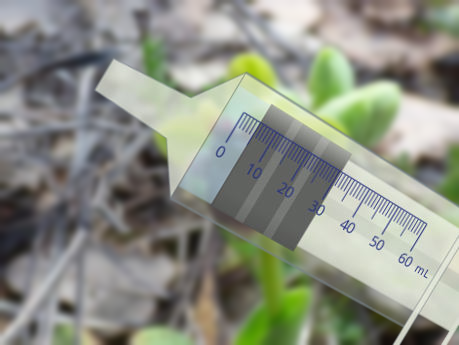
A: 5 mL
